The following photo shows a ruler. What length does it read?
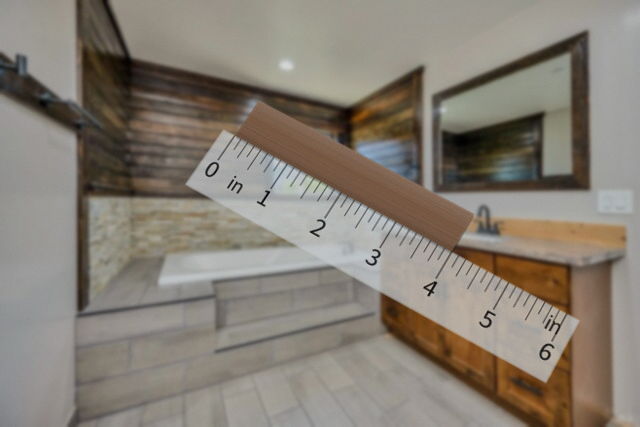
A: 4 in
